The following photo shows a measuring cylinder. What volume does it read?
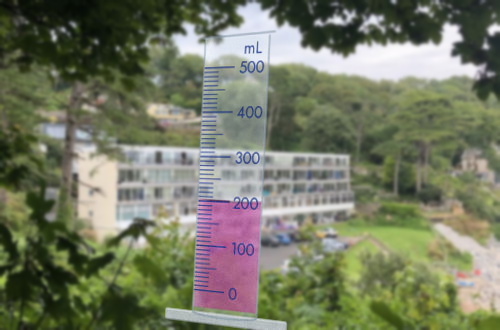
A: 200 mL
